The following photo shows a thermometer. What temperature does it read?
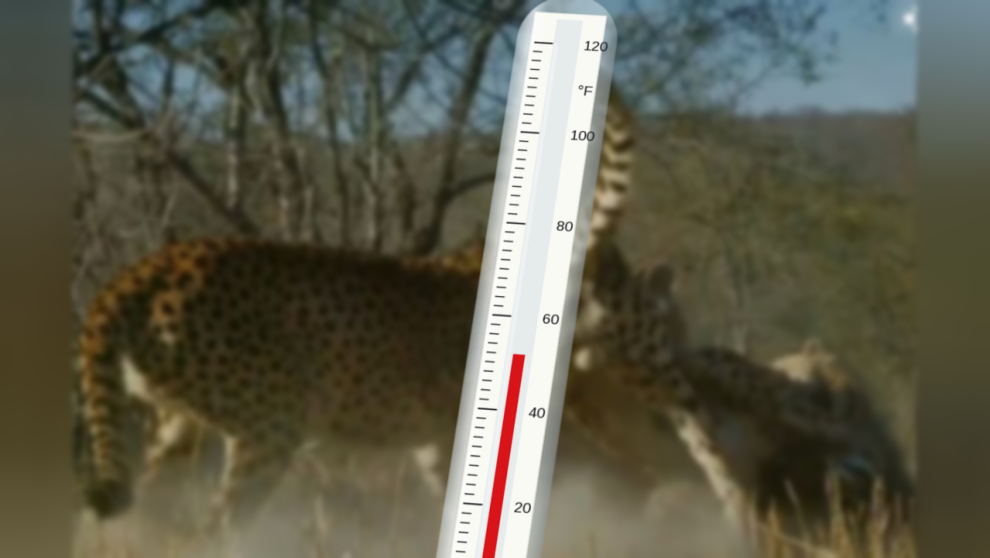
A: 52 °F
